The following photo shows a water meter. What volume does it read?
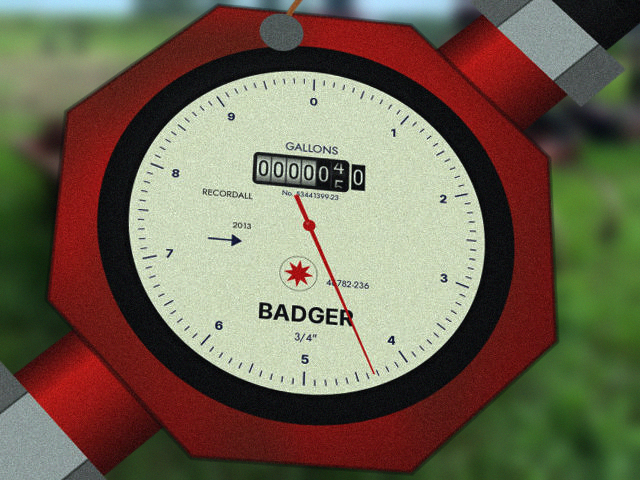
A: 44.3 gal
